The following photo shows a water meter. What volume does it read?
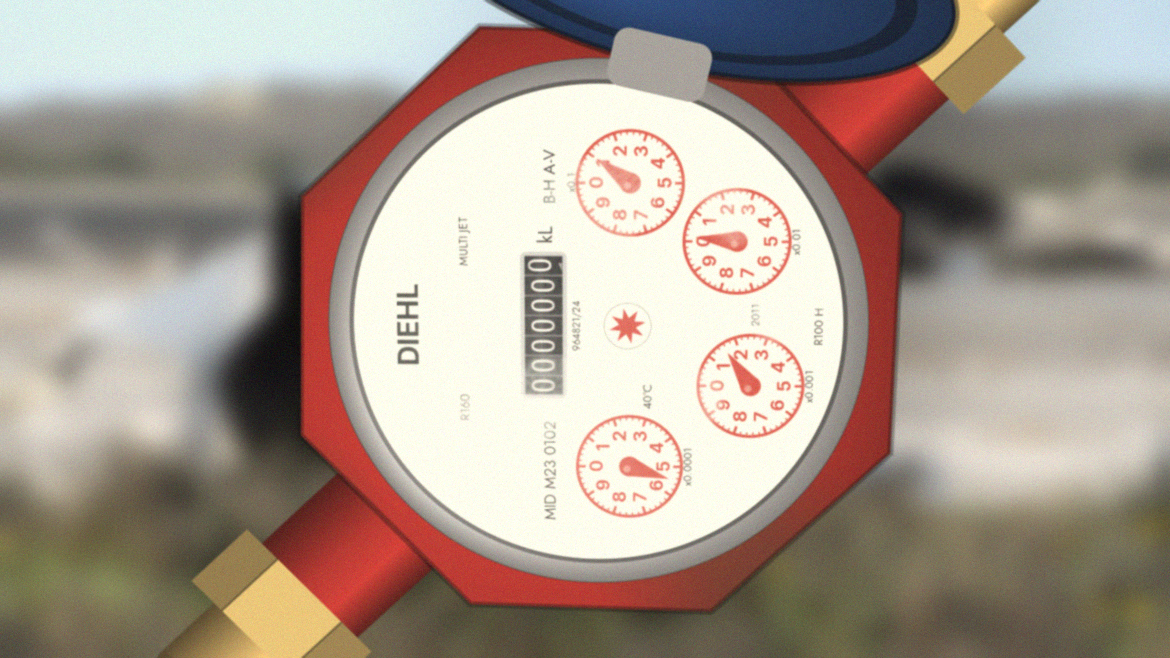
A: 0.1015 kL
